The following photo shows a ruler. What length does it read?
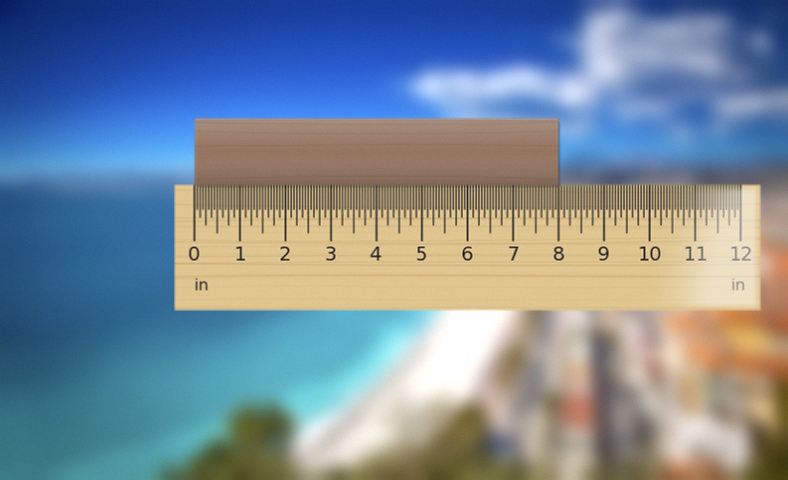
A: 8 in
